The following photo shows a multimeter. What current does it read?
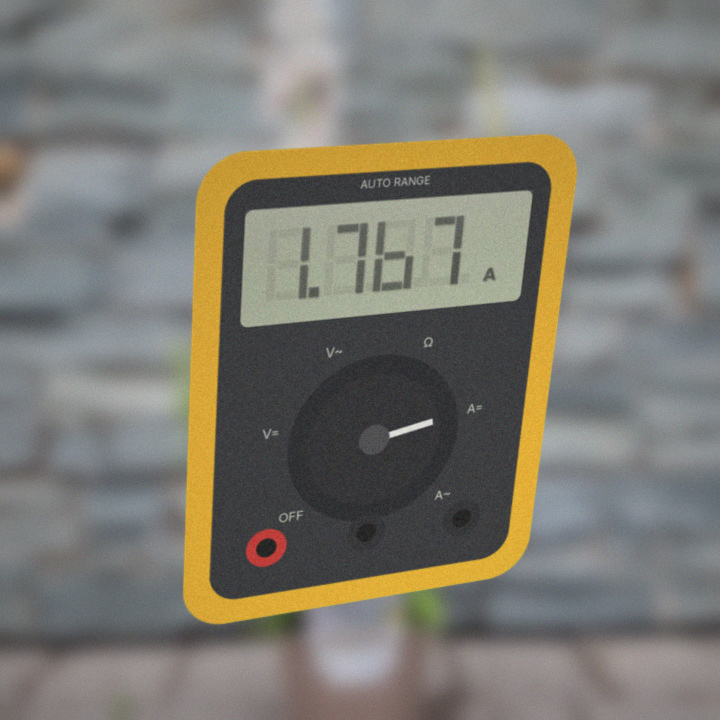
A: 1.767 A
